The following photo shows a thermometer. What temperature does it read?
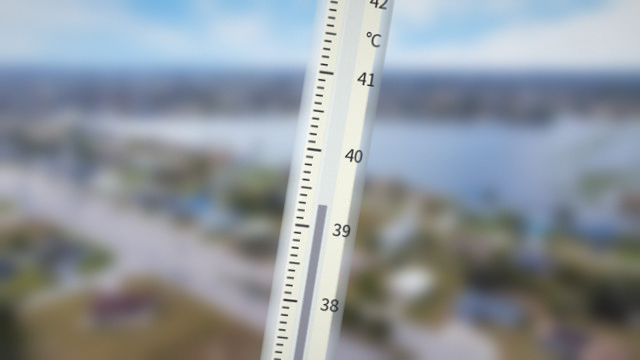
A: 39.3 °C
